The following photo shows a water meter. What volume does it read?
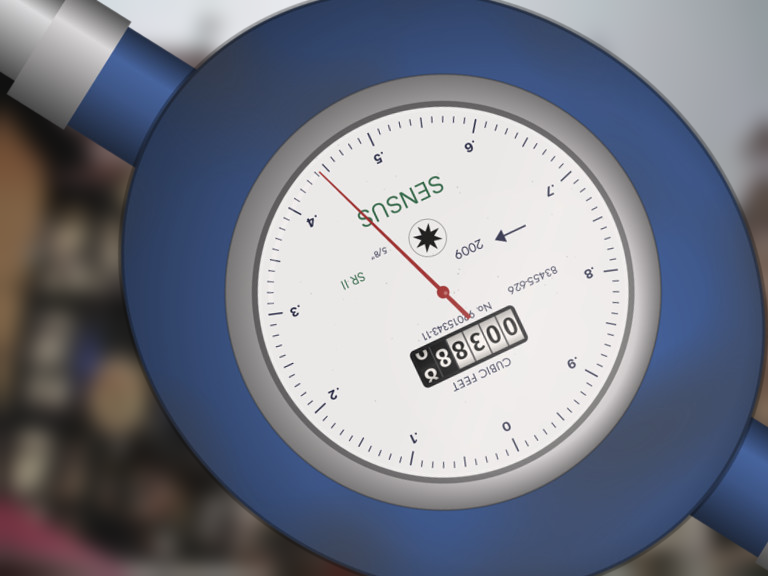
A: 3888.44 ft³
